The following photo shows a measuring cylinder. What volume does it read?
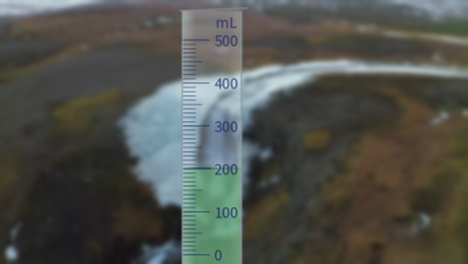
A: 200 mL
